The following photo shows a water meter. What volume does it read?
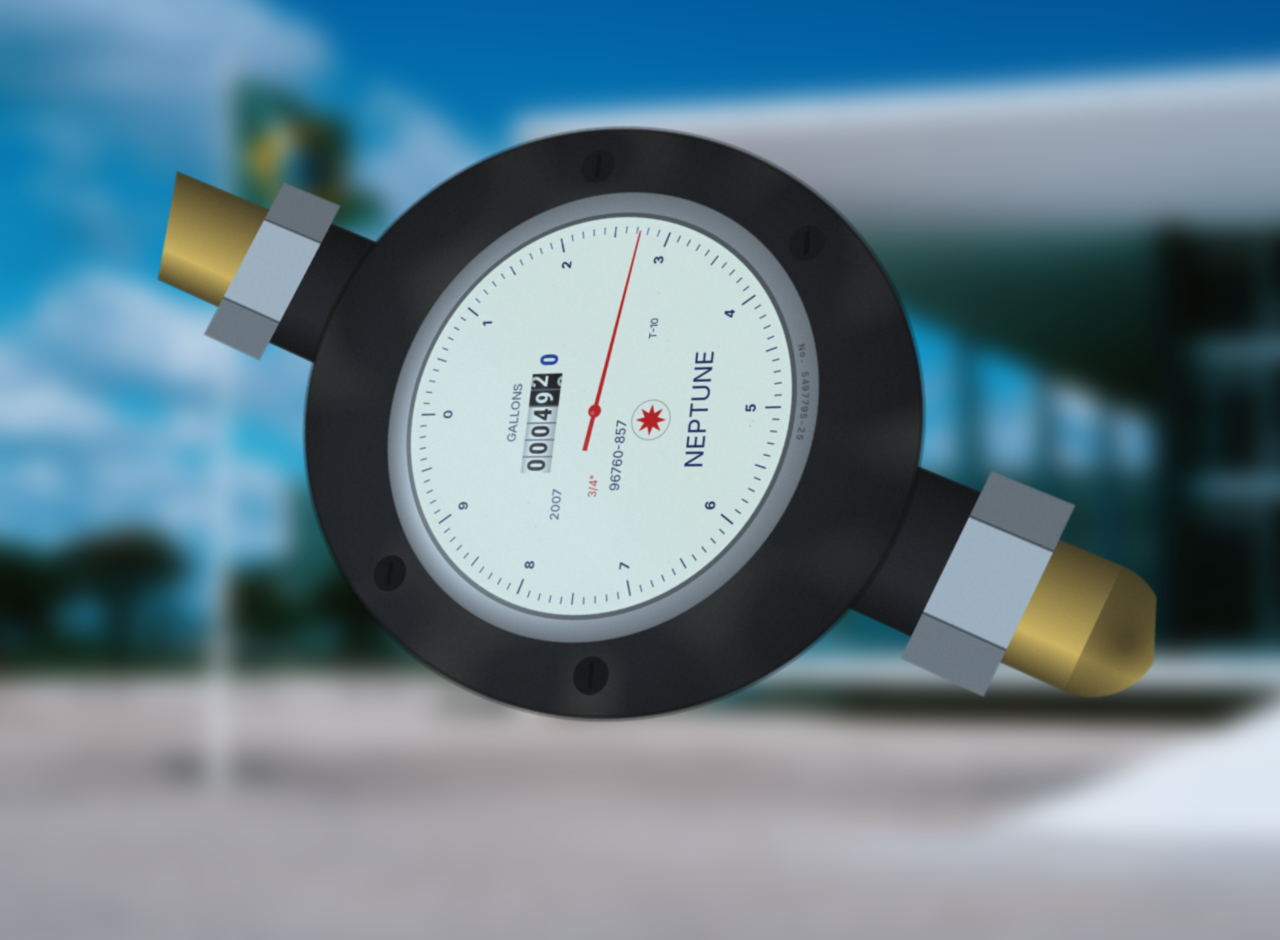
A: 4922.7 gal
